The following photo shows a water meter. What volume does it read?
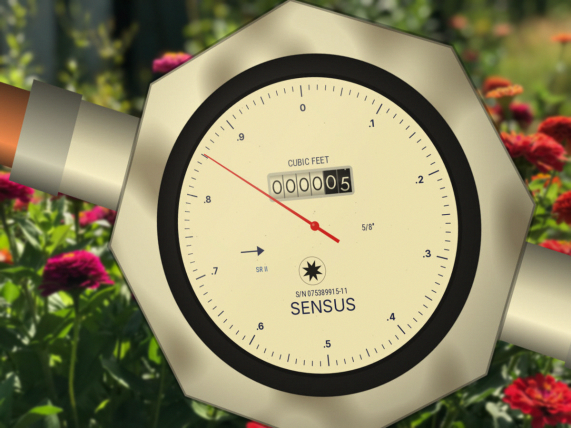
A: 4.85 ft³
